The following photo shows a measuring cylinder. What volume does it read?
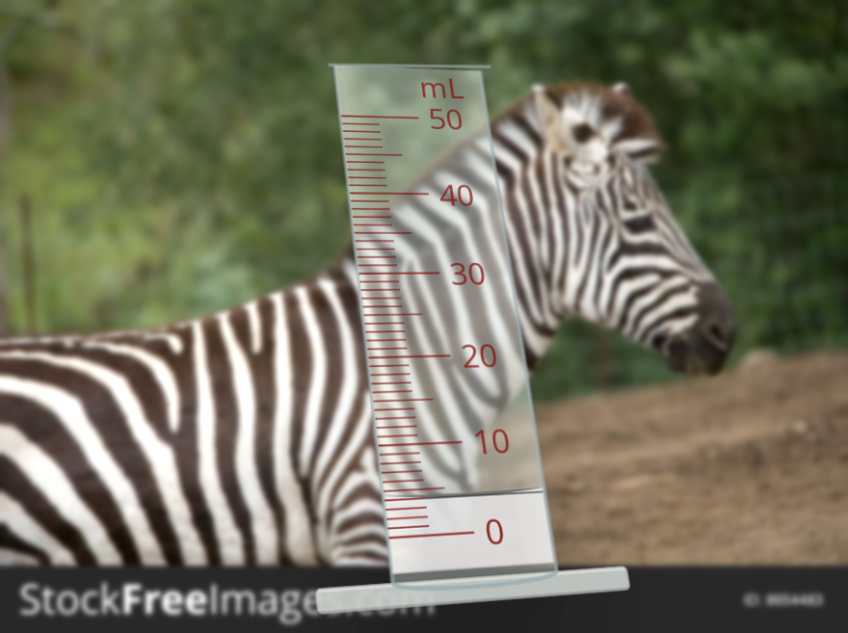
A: 4 mL
